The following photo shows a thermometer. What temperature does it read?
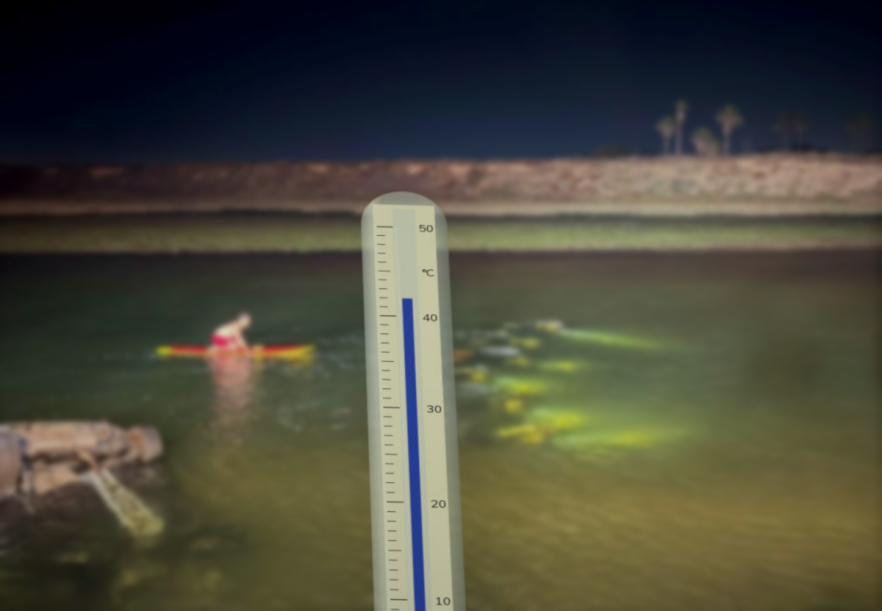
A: 42 °C
